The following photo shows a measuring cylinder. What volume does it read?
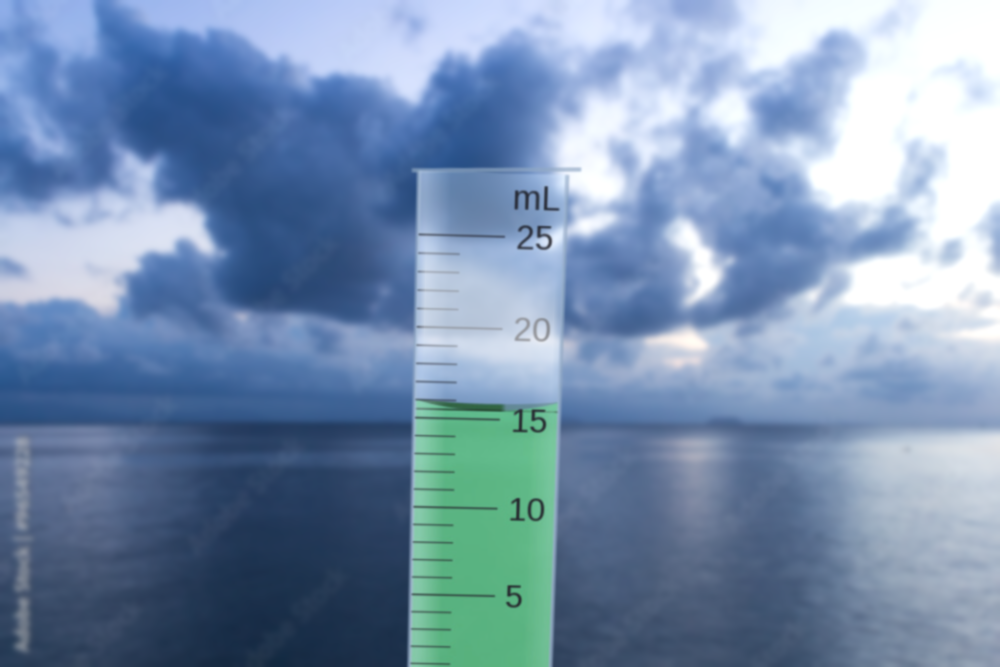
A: 15.5 mL
